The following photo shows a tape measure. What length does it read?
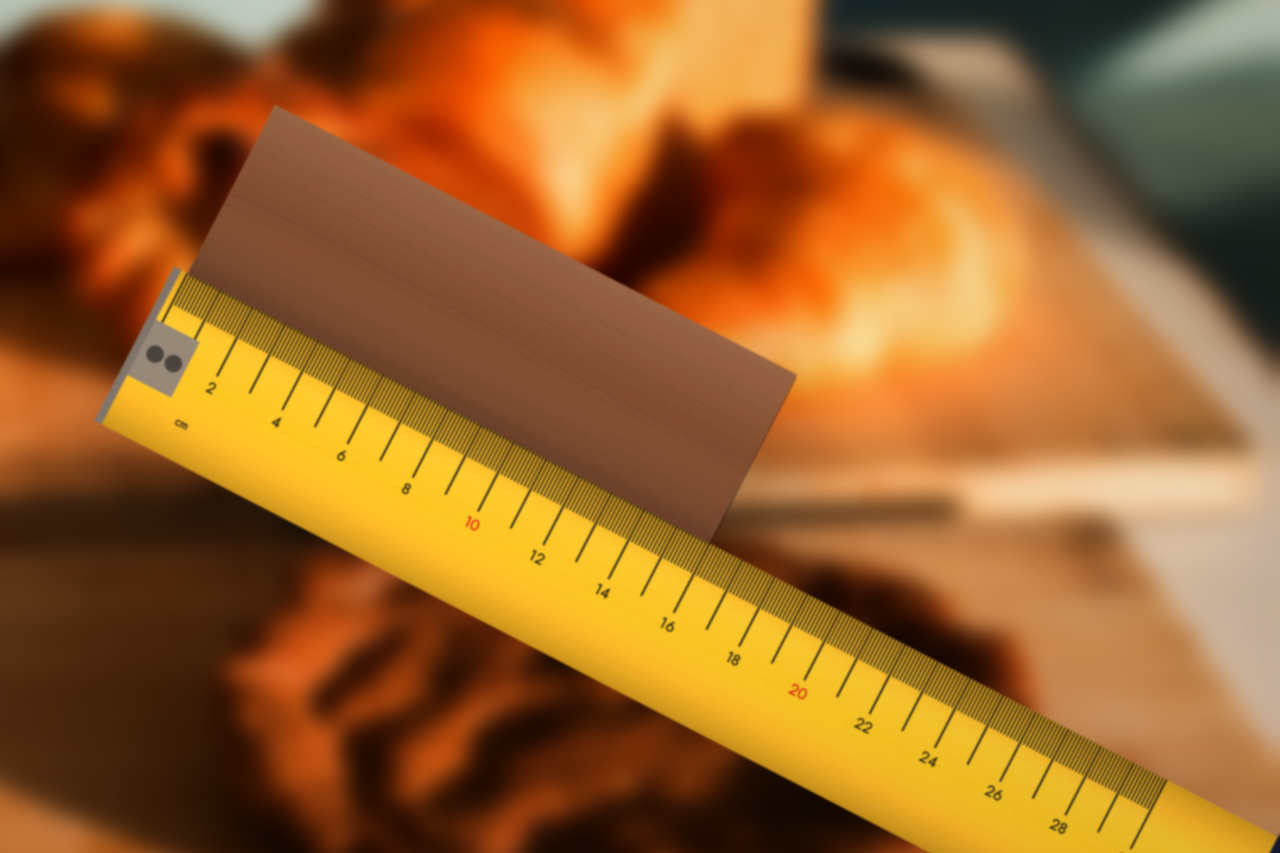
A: 16 cm
